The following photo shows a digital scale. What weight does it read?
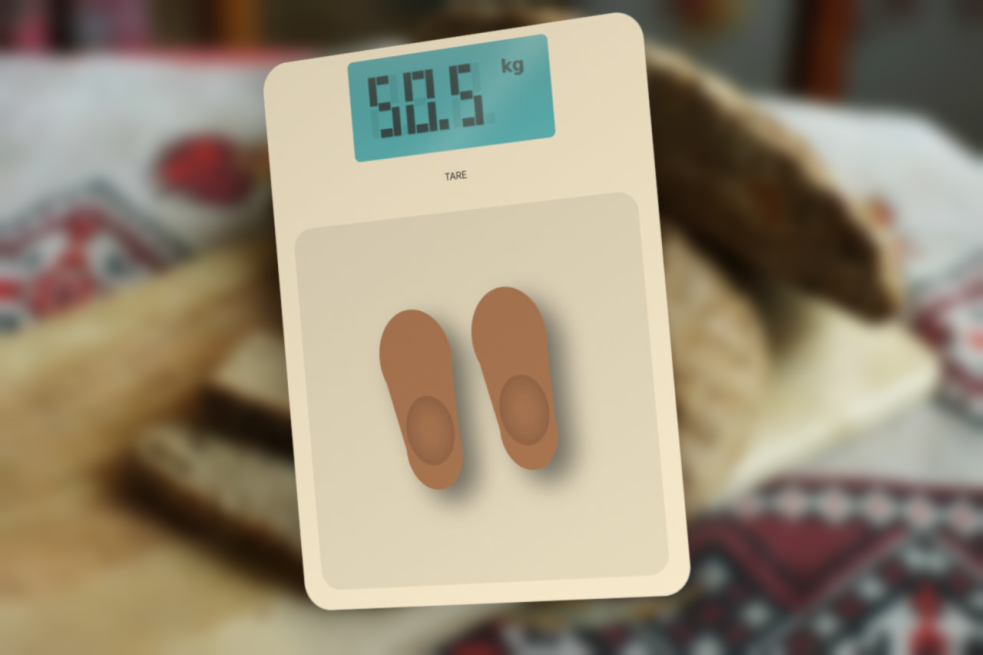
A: 50.5 kg
